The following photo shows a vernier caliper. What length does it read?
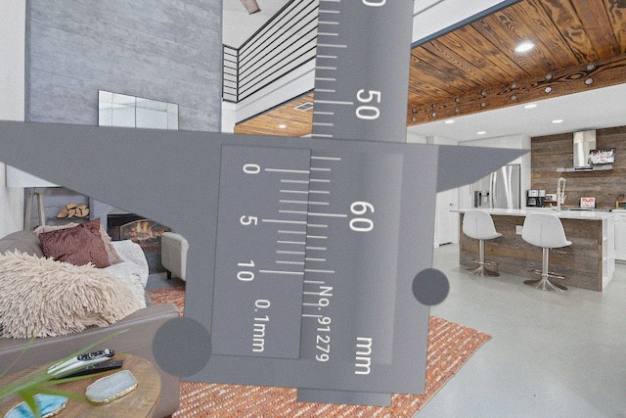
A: 56.3 mm
